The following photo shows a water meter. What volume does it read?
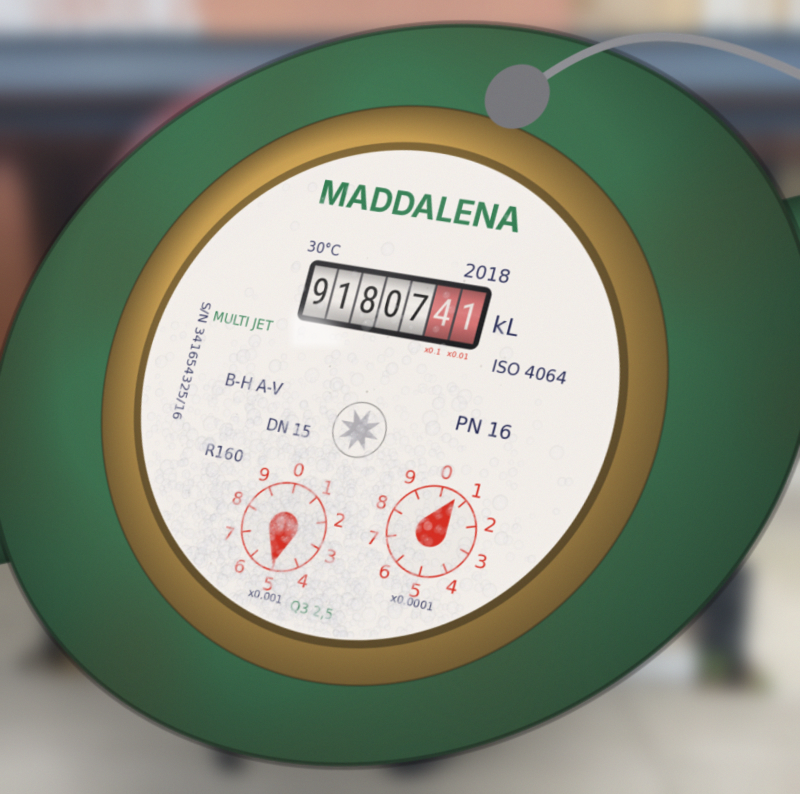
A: 91807.4150 kL
